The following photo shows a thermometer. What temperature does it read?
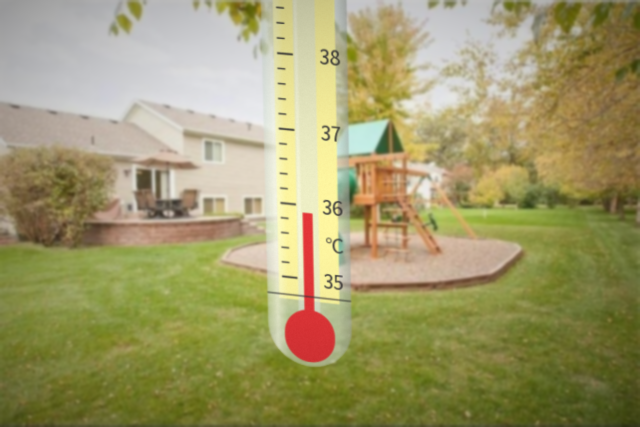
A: 35.9 °C
